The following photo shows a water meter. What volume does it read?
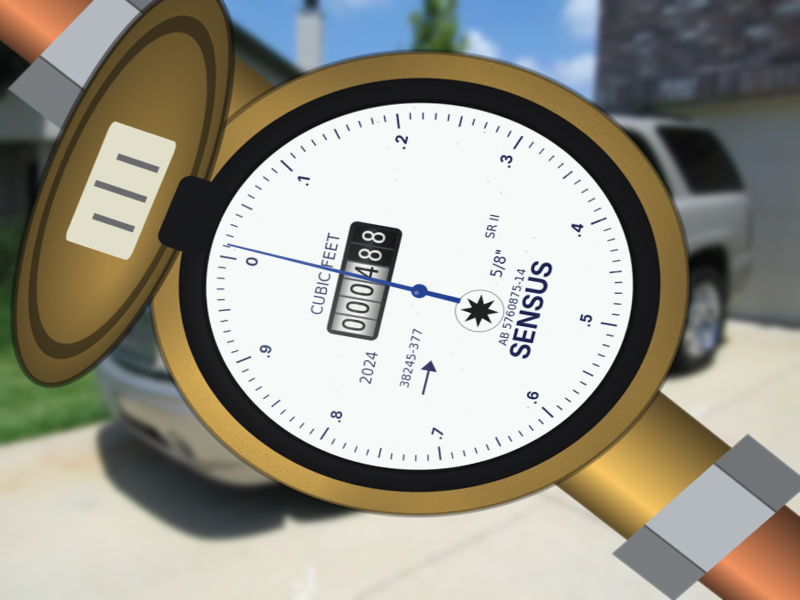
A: 488.01 ft³
